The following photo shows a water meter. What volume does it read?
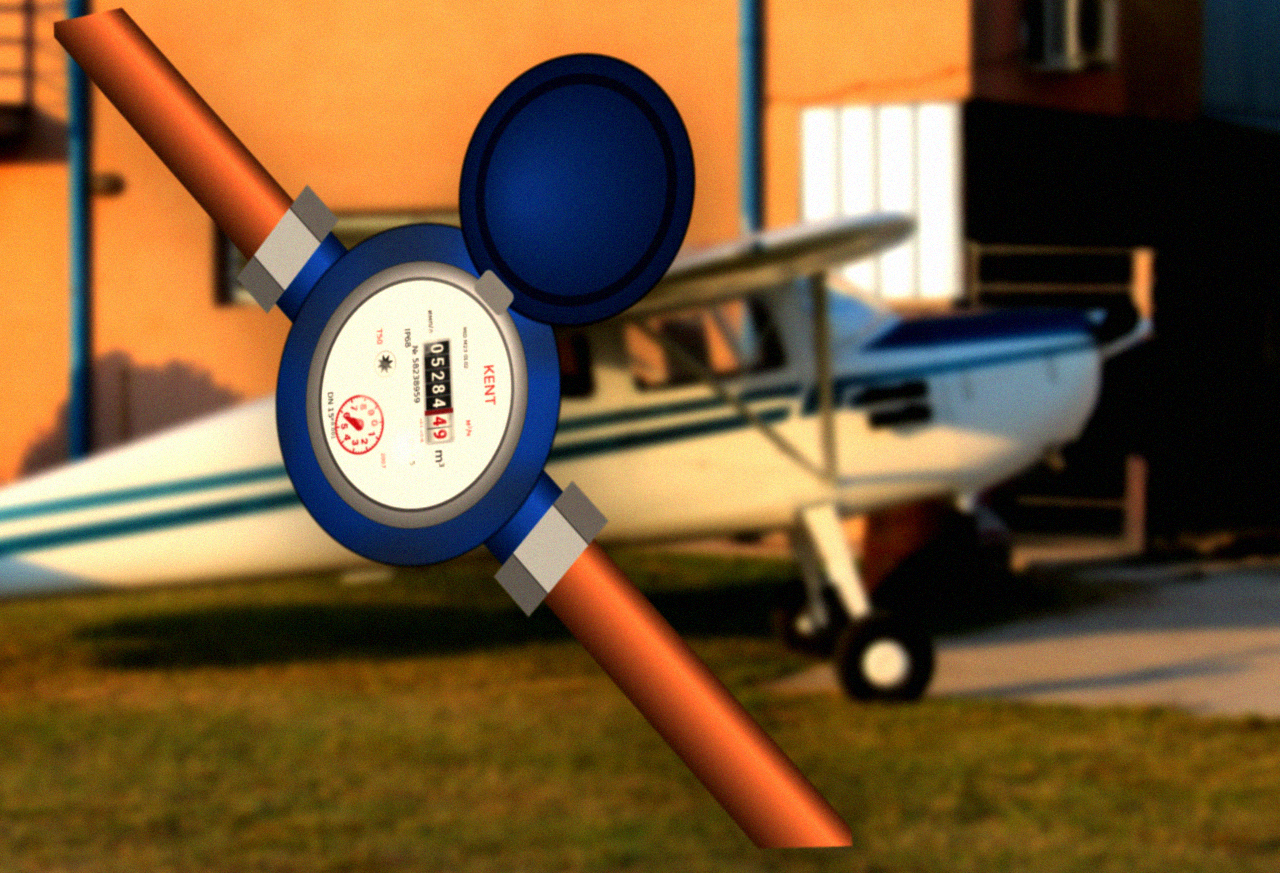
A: 5284.495 m³
